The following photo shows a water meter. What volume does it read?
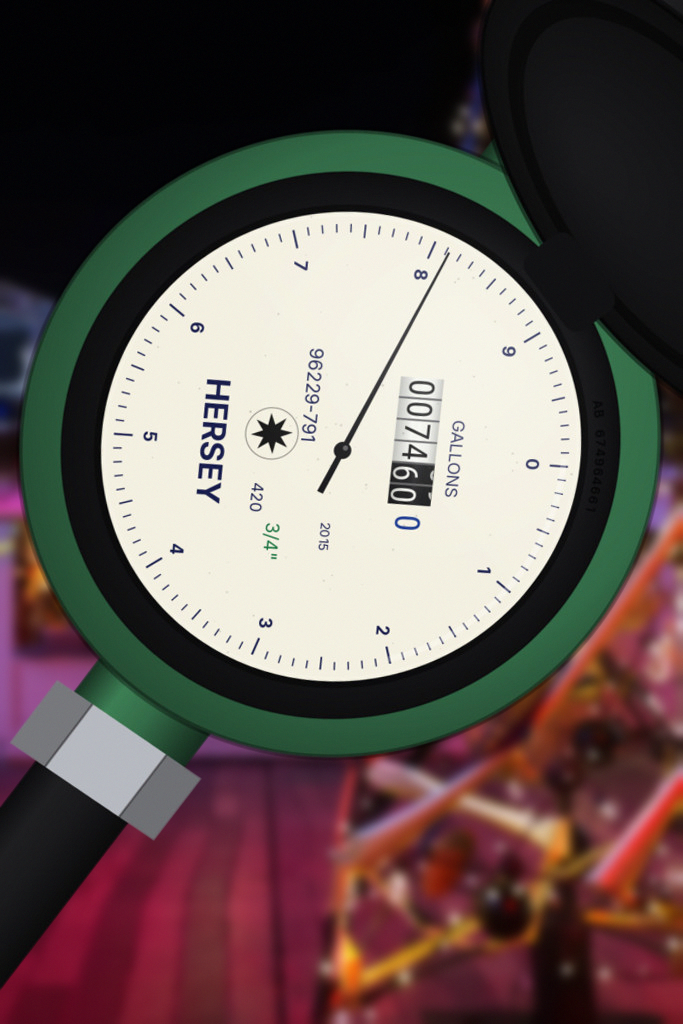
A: 74598.1 gal
